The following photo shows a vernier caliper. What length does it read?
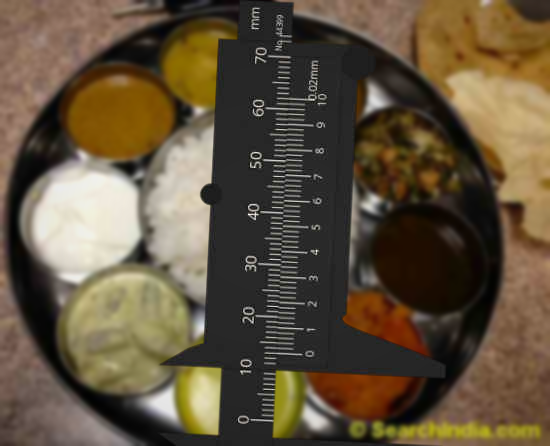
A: 13.0 mm
